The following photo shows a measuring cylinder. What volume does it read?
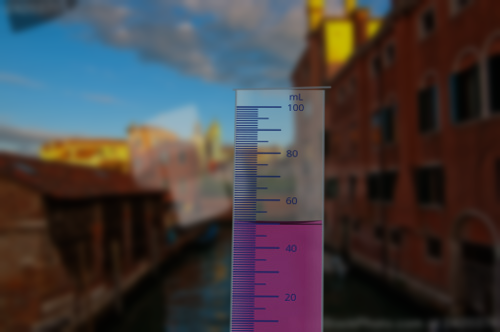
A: 50 mL
